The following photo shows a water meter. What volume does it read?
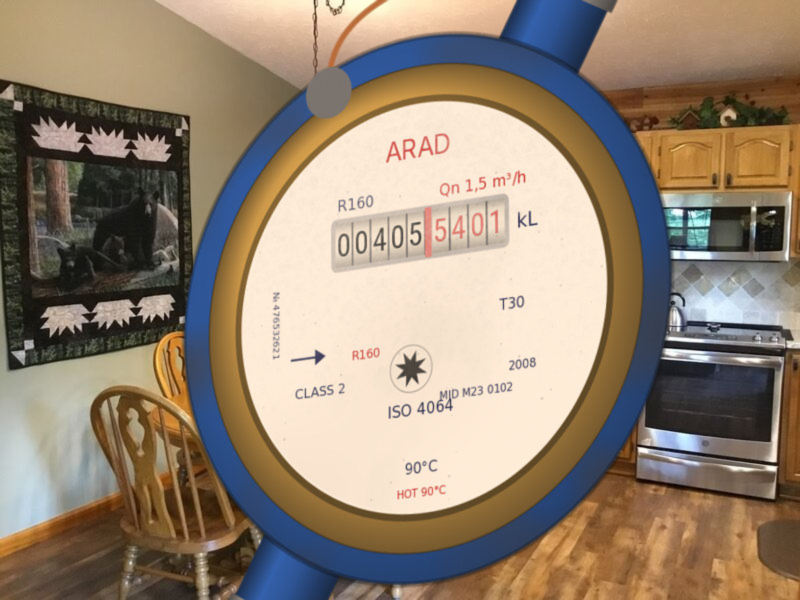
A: 405.5401 kL
